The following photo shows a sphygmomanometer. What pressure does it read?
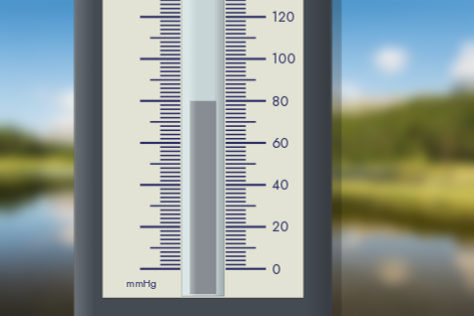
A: 80 mmHg
